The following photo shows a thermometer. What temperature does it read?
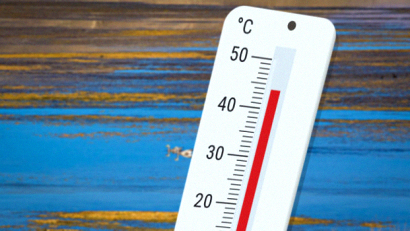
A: 44 °C
